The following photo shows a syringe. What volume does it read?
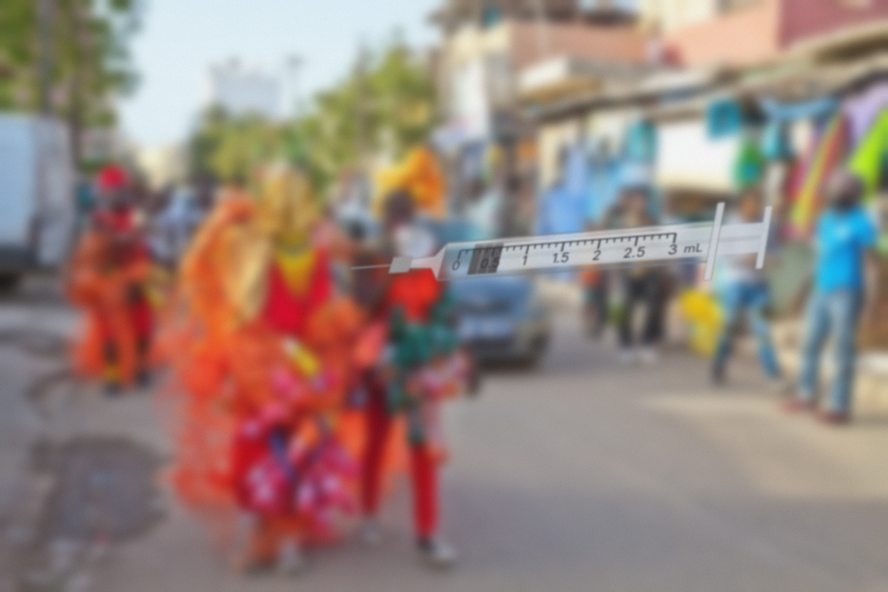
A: 0.2 mL
